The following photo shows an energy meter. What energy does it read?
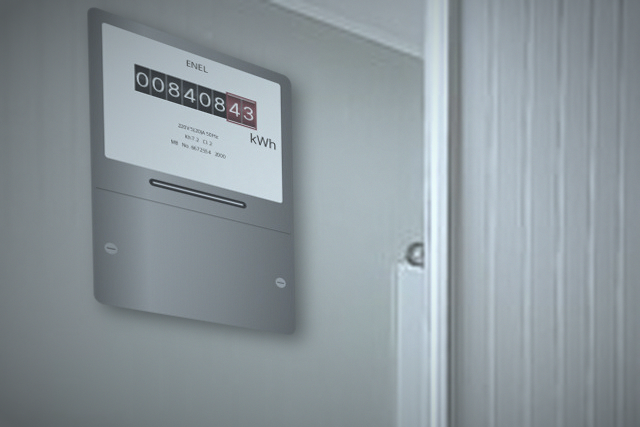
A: 8408.43 kWh
